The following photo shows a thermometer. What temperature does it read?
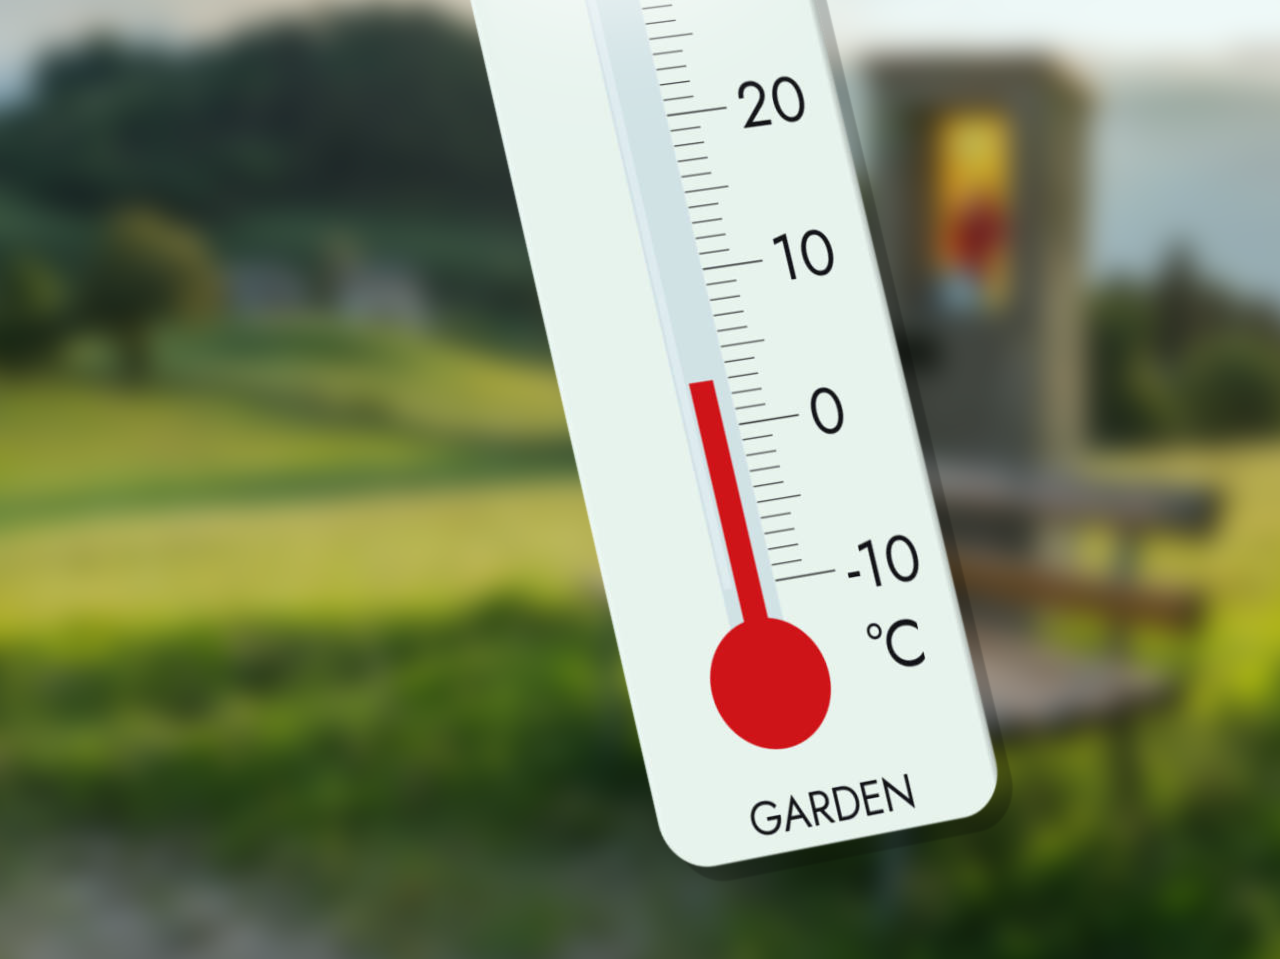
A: 3 °C
